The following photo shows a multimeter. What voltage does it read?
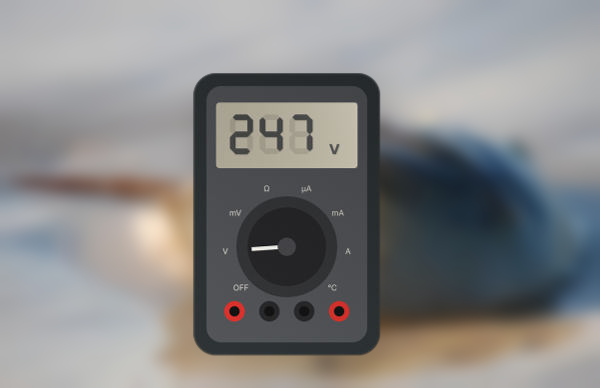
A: 247 V
